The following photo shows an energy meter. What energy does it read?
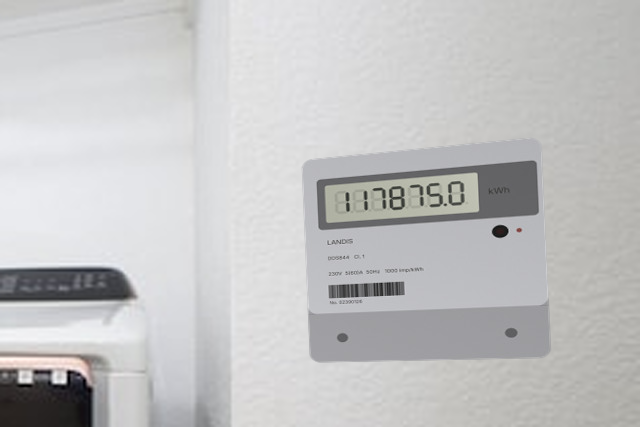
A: 117875.0 kWh
